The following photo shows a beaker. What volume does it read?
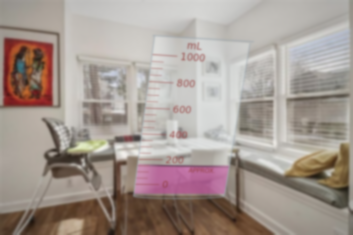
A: 150 mL
